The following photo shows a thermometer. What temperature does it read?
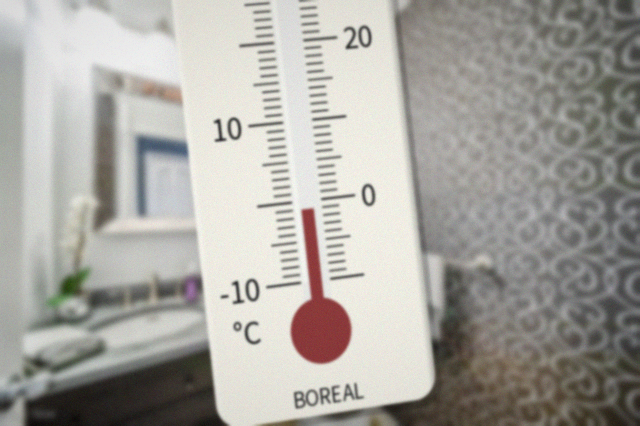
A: -1 °C
